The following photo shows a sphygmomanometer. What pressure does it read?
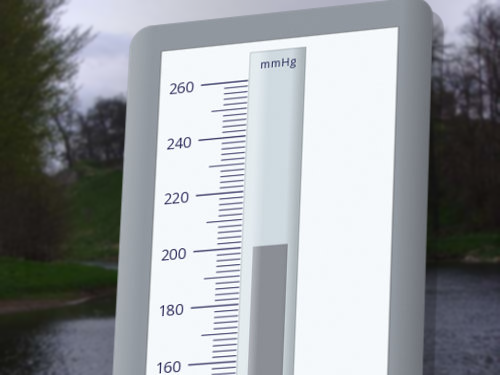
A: 200 mmHg
